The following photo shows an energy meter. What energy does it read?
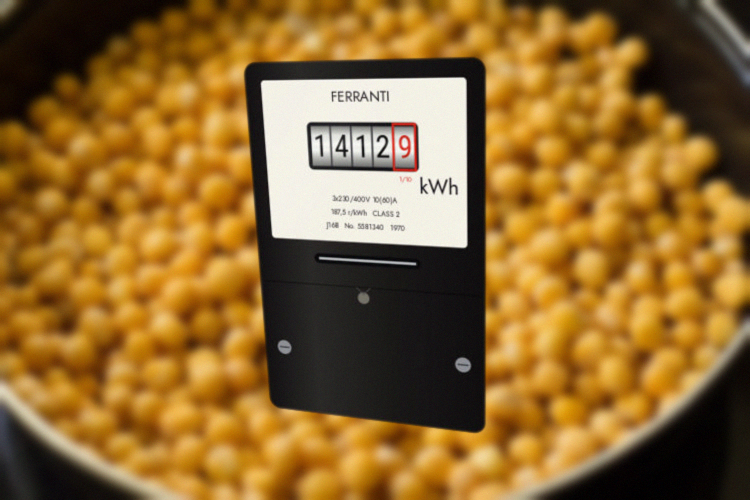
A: 1412.9 kWh
